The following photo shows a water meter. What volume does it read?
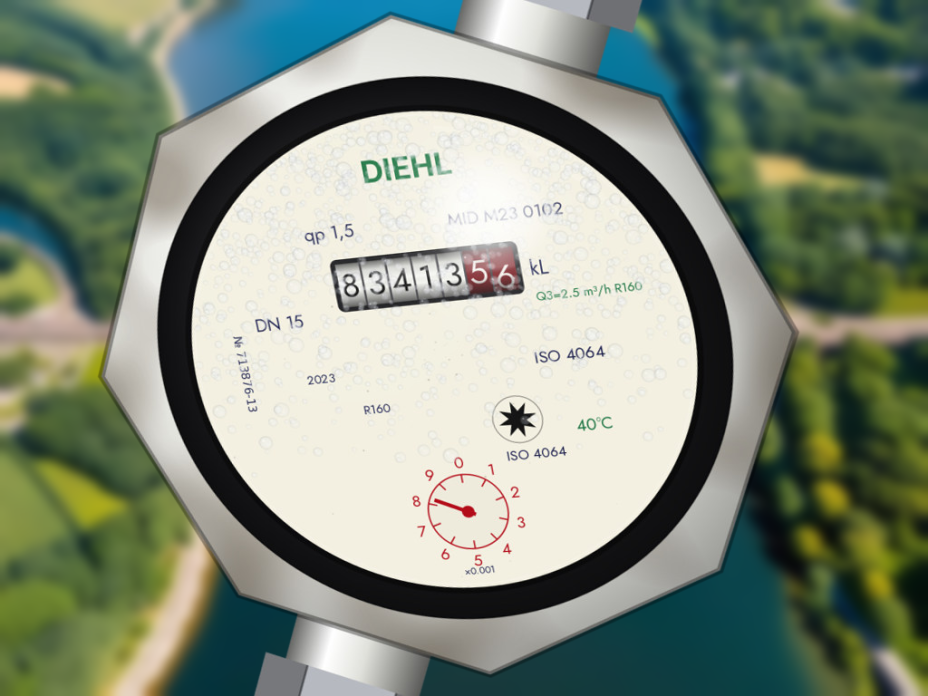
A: 83413.558 kL
